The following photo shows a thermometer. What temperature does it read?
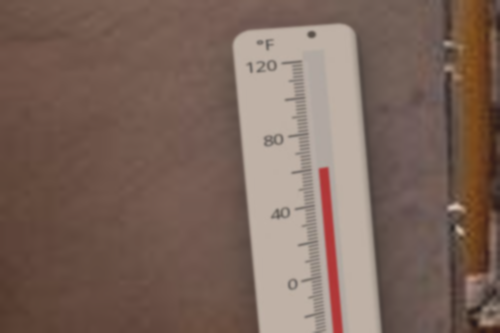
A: 60 °F
